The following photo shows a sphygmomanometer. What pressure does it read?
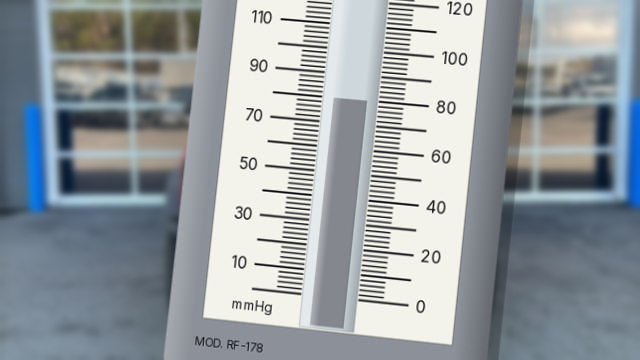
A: 80 mmHg
